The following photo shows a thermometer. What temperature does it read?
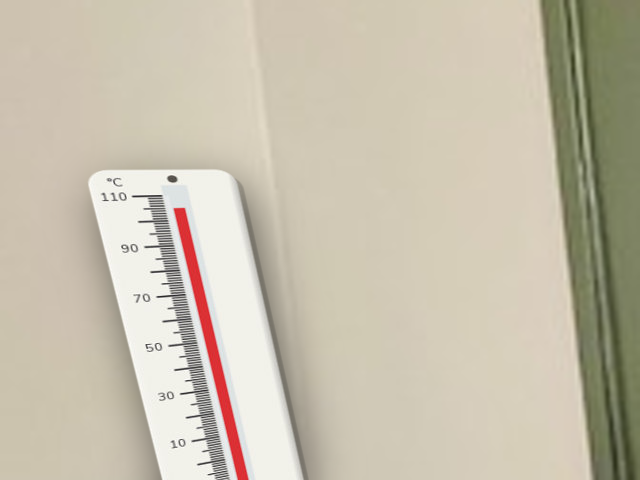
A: 105 °C
